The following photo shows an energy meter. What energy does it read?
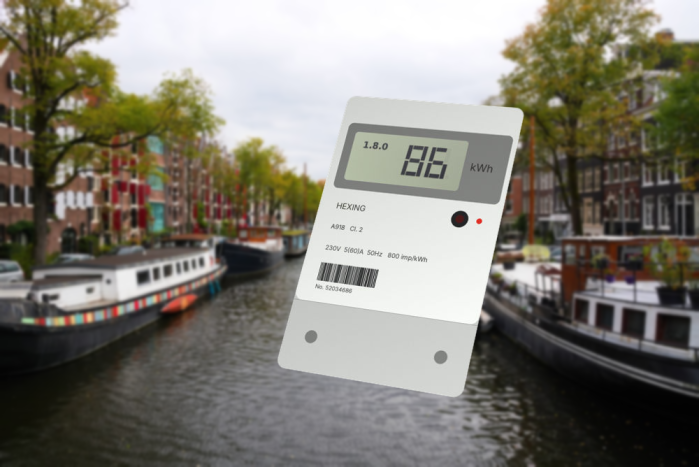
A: 86 kWh
